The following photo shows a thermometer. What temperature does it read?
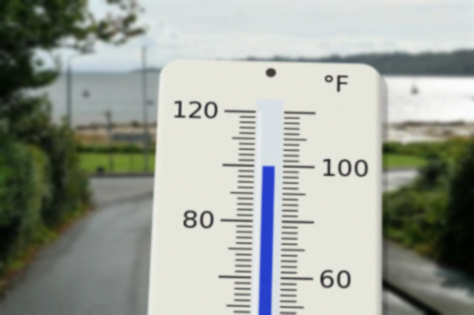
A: 100 °F
